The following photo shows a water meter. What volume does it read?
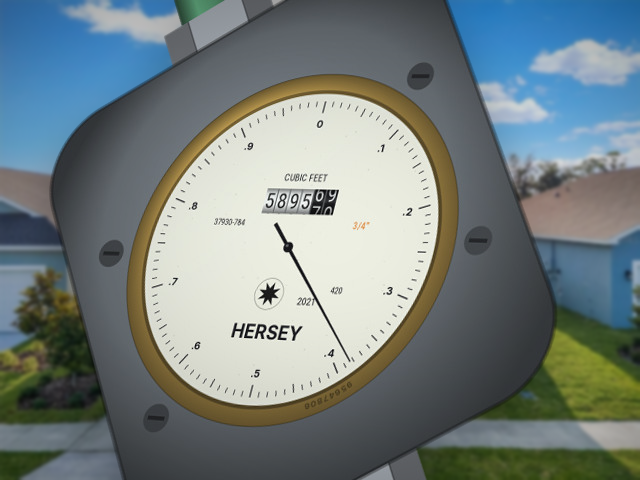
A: 589569.38 ft³
